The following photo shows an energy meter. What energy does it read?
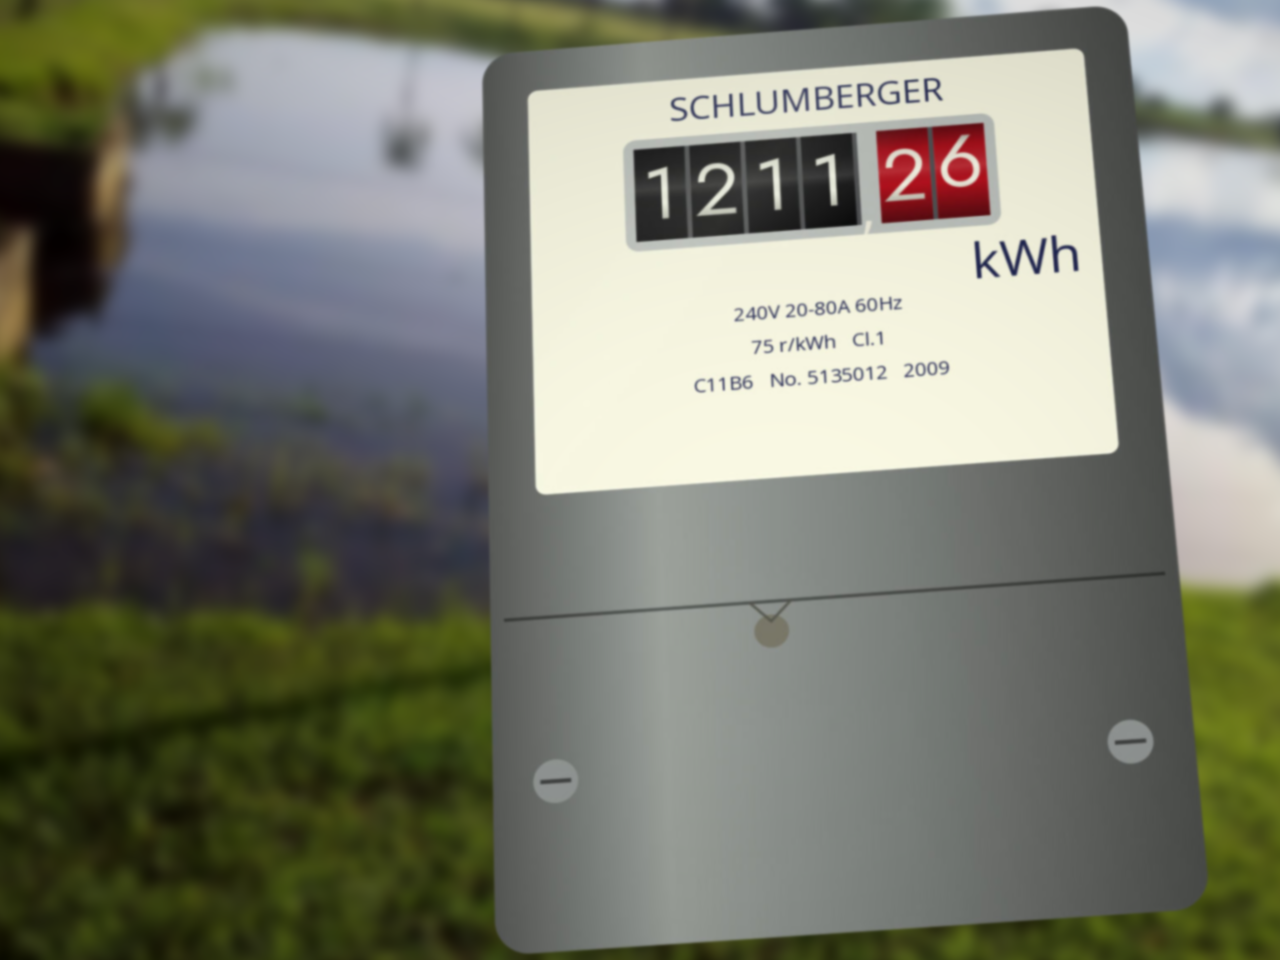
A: 1211.26 kWh
